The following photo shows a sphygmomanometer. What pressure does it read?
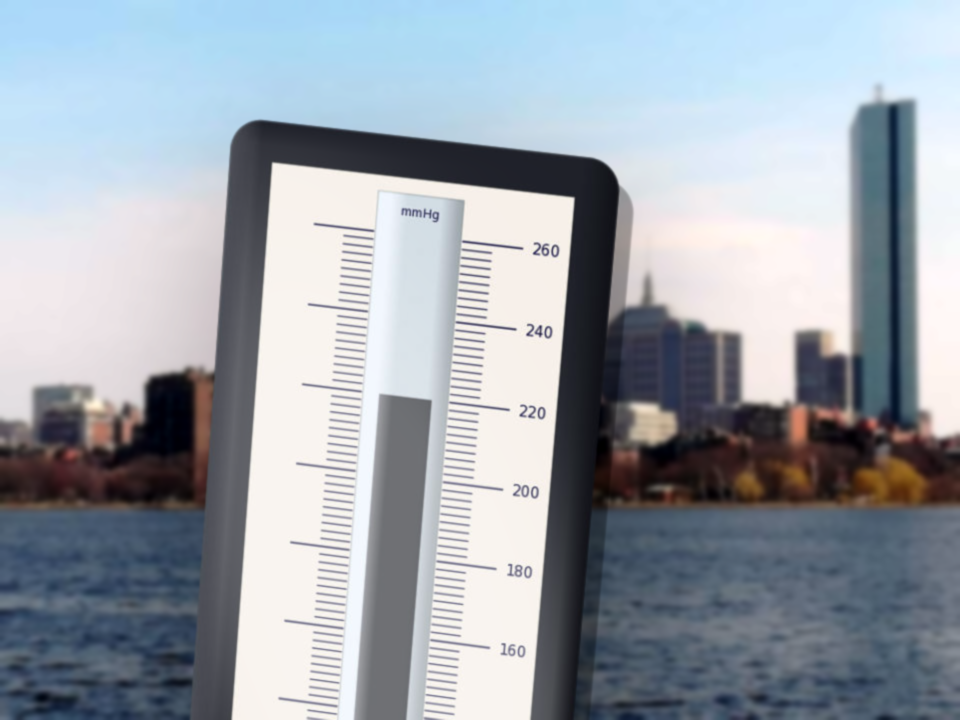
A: 220 mmHg
